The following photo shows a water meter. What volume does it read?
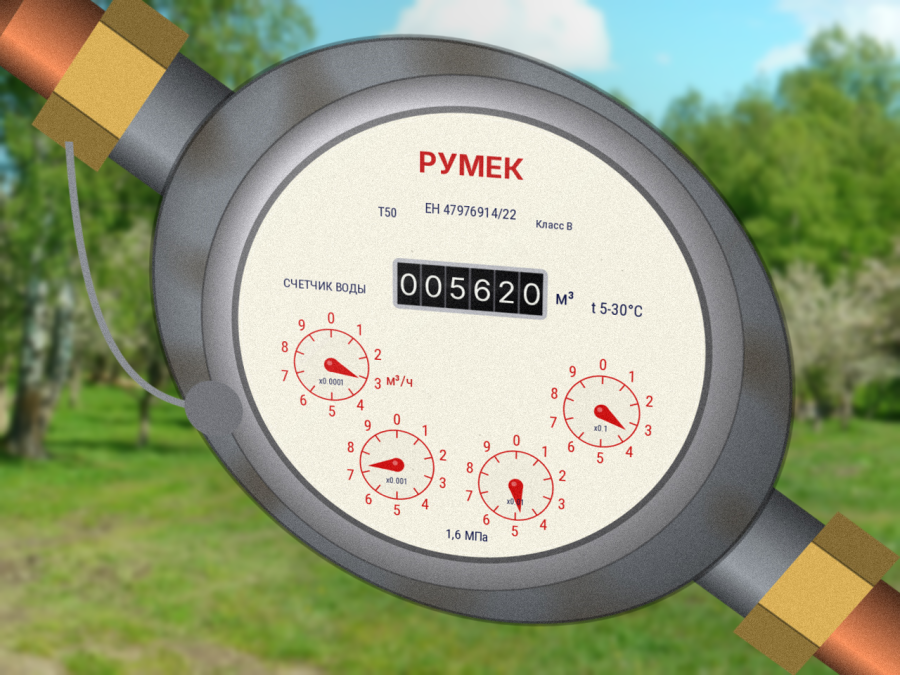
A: 5620.3473 m³
